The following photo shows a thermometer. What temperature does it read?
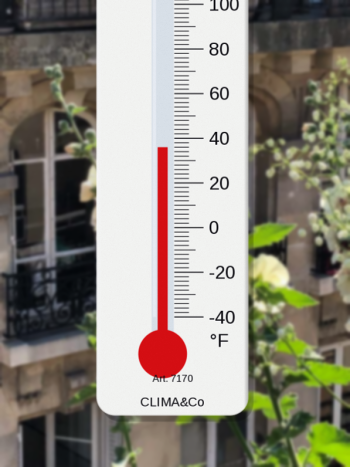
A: 36 °F
